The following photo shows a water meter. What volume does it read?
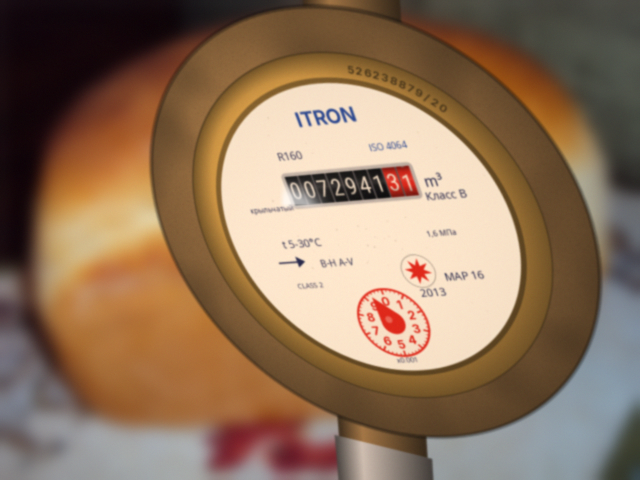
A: 72941.309 m³
